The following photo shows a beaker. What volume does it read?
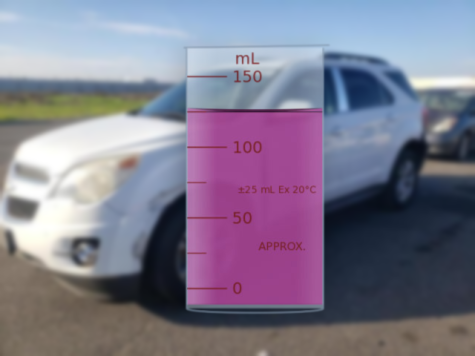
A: 125 mL
